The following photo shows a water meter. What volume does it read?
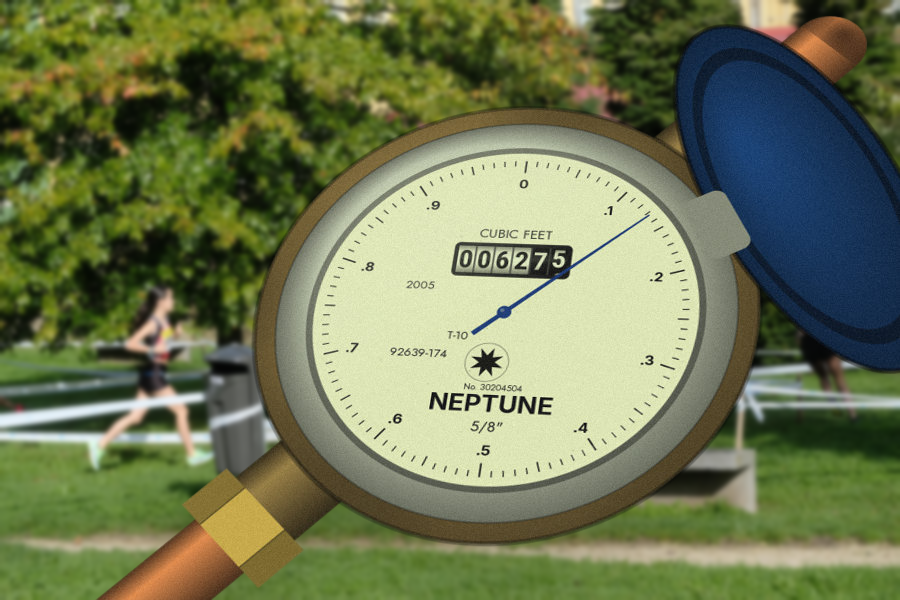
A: 6275.13 ft³
